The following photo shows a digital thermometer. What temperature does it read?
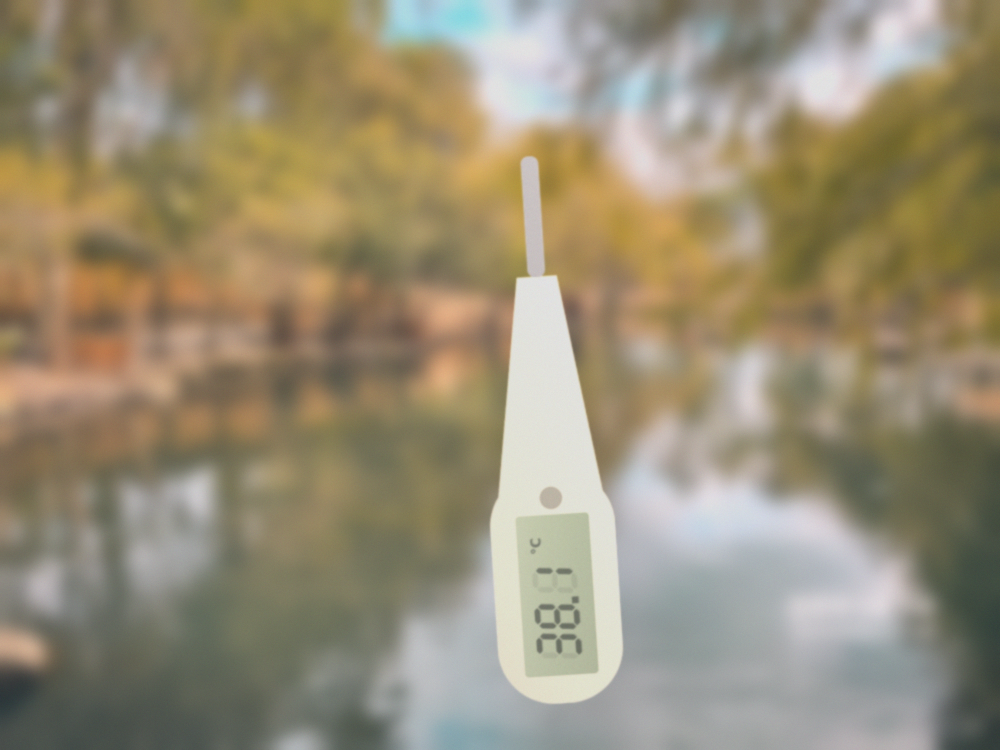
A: 38.1 °C
